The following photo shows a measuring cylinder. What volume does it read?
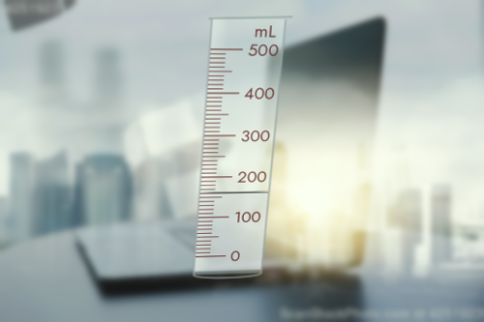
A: 160 mL
